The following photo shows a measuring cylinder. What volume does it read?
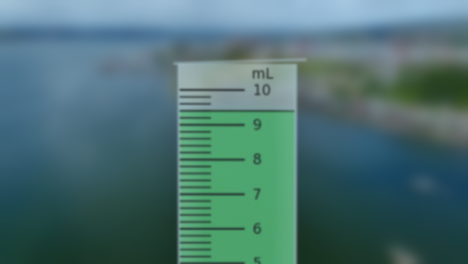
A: 9.4 mL
